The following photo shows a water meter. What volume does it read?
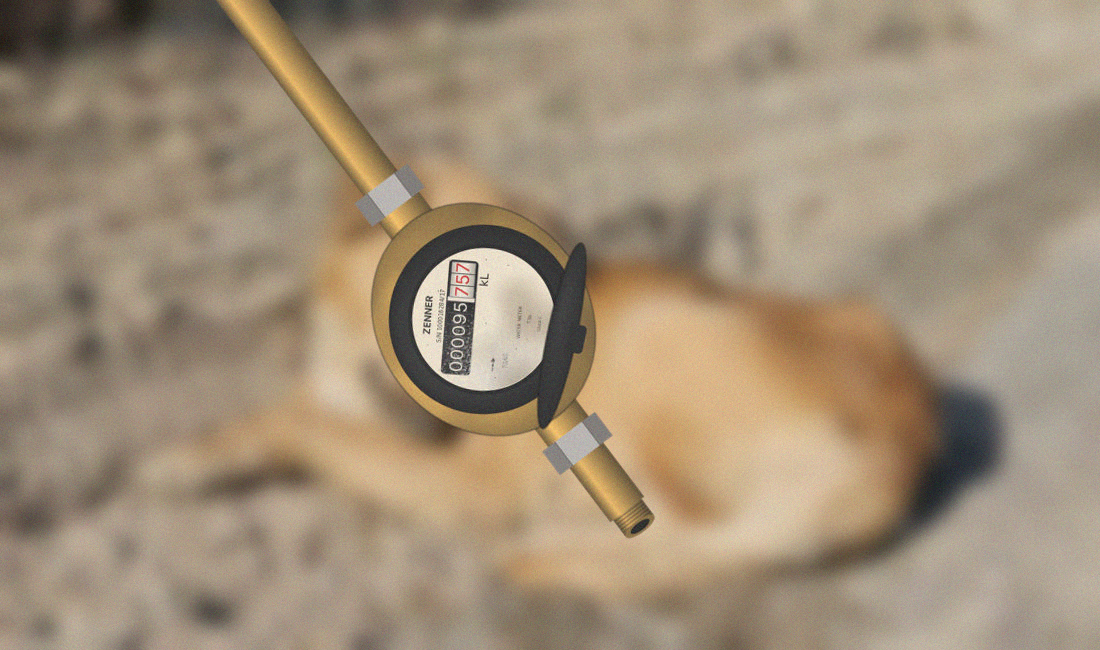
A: 95.757 kL
